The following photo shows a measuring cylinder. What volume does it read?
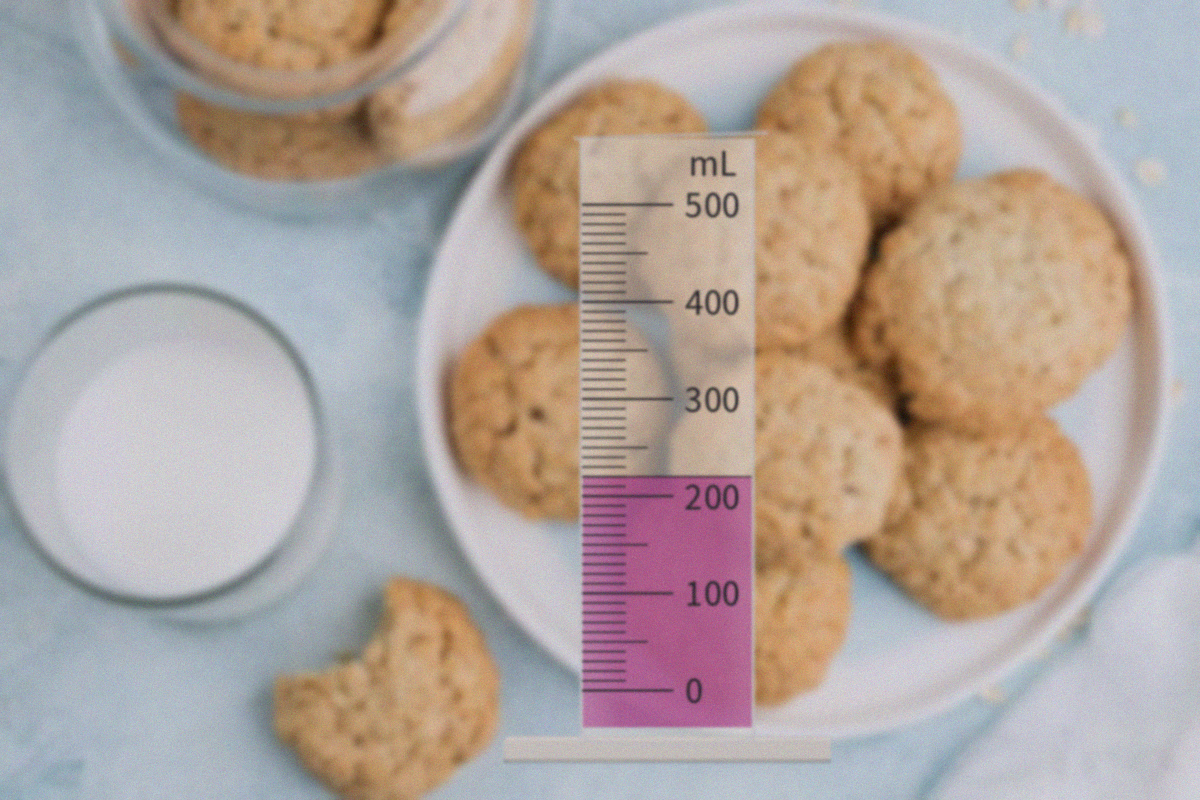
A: 220 mL
